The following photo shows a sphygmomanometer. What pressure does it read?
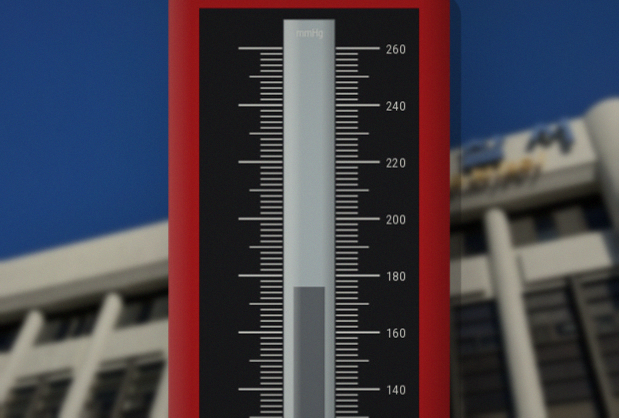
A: 176 mmHg
